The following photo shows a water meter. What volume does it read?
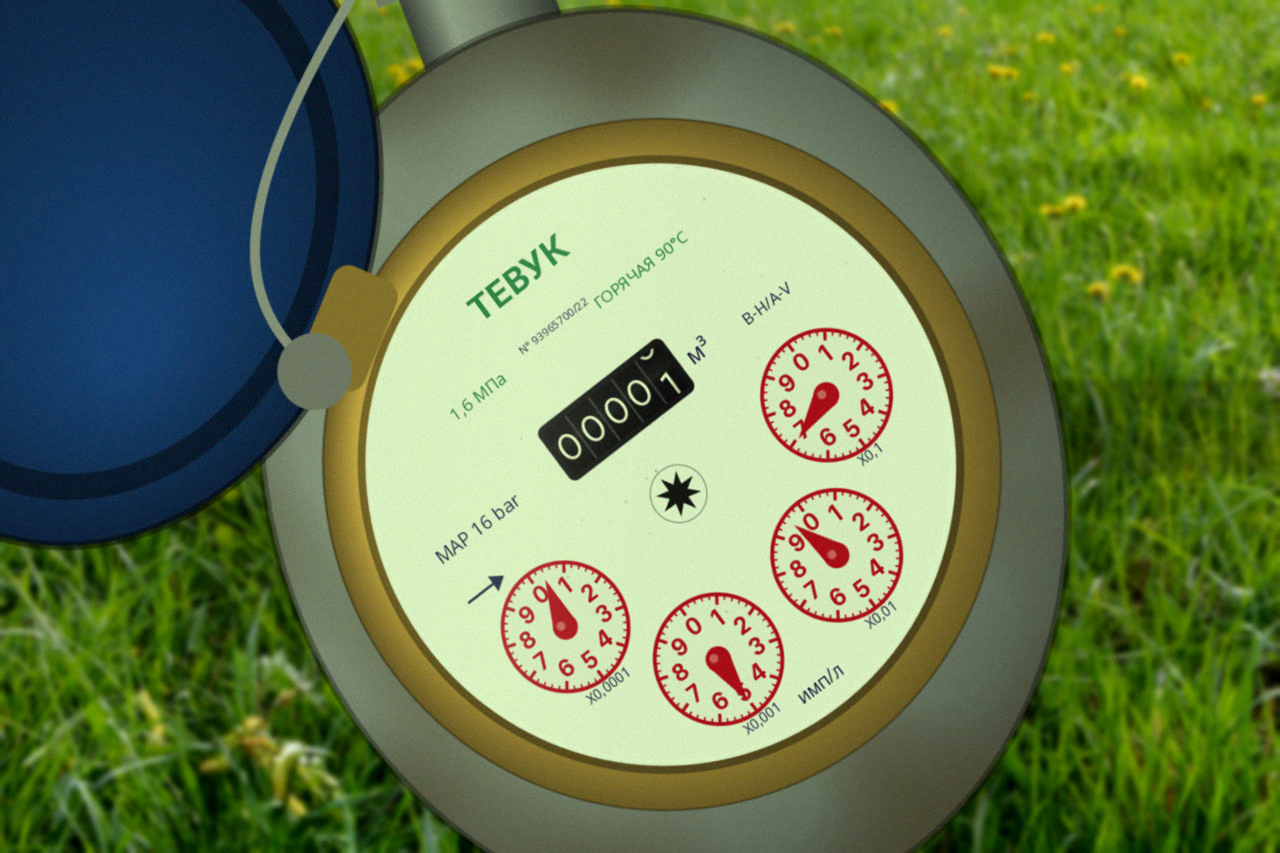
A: 0.6950 m³
